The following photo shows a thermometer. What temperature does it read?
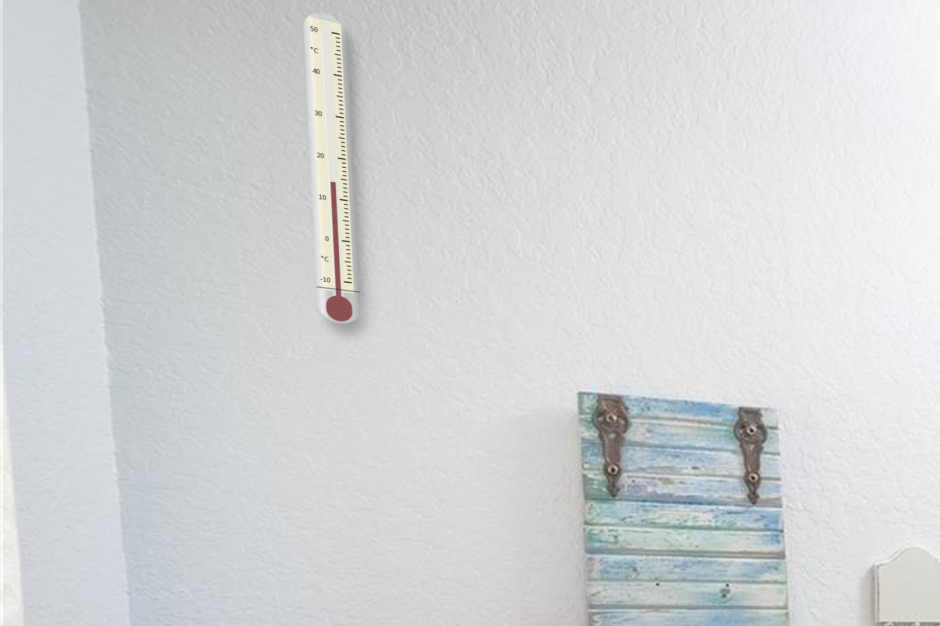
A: 14 °C
